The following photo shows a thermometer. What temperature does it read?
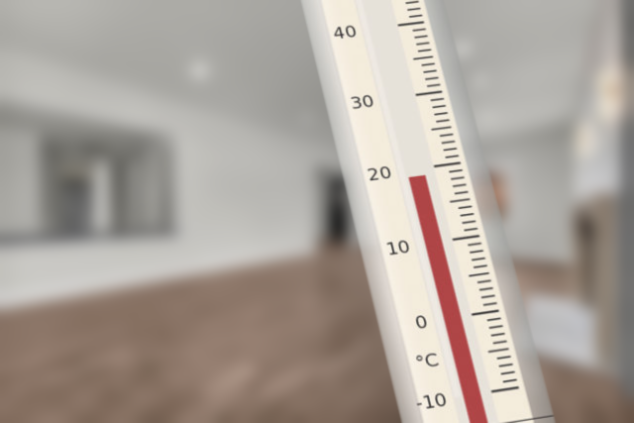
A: 19 °C
